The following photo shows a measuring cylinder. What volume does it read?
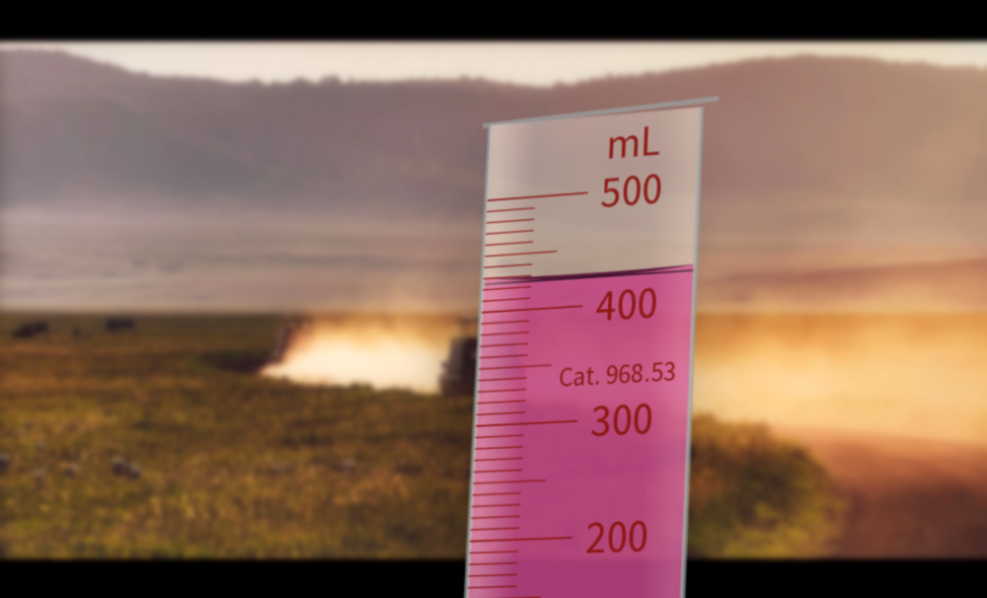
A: 425 mL
